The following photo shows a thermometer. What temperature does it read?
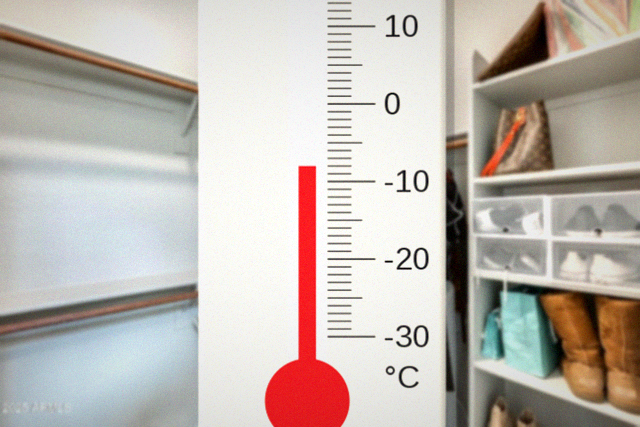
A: -8 °C
